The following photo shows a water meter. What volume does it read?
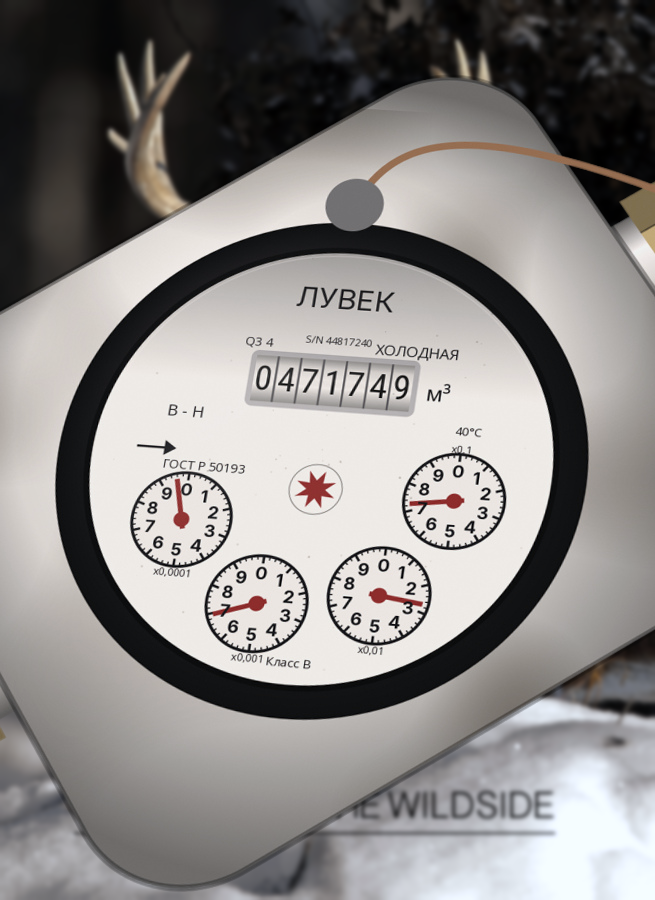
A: 471749.7269 m³
